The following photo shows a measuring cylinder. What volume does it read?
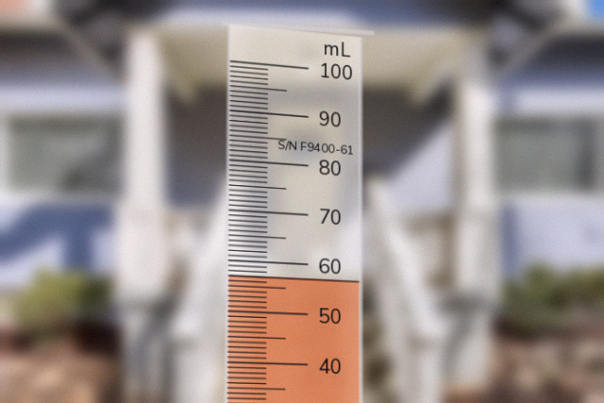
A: 57 mL
